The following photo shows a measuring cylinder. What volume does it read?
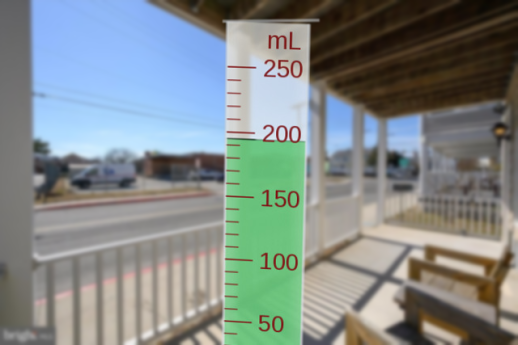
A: 195 mL
